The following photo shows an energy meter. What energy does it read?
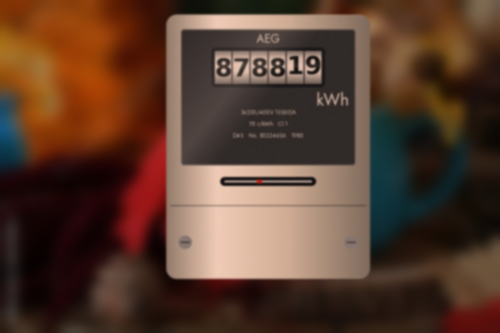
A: 878819 kWh
